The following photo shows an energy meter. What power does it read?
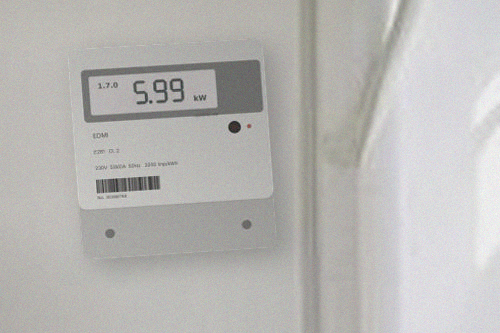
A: 5.99 kW
